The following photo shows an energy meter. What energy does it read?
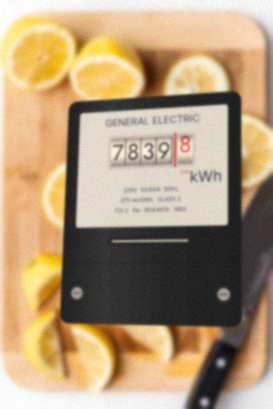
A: 7839.8 kWh
